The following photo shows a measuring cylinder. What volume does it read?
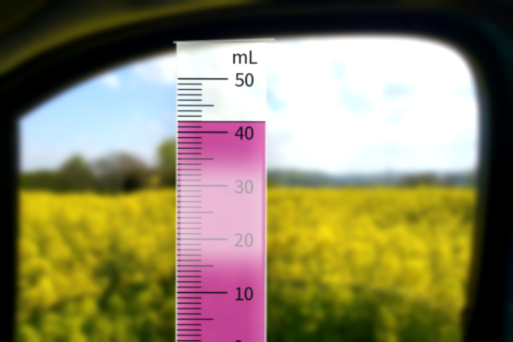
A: 42 mL
